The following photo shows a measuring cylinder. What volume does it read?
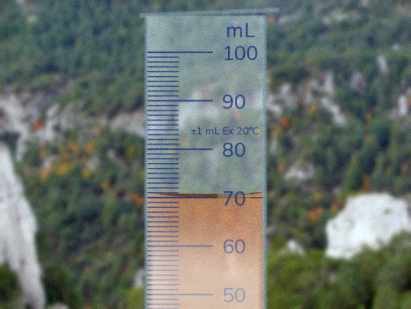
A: 70 mL
